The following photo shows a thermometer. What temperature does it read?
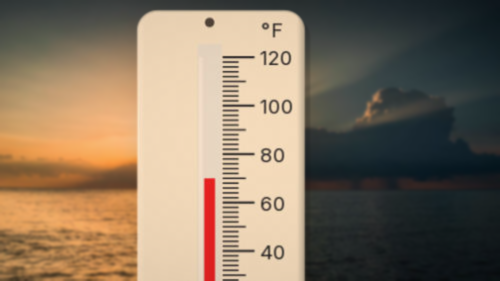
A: 70 °F
